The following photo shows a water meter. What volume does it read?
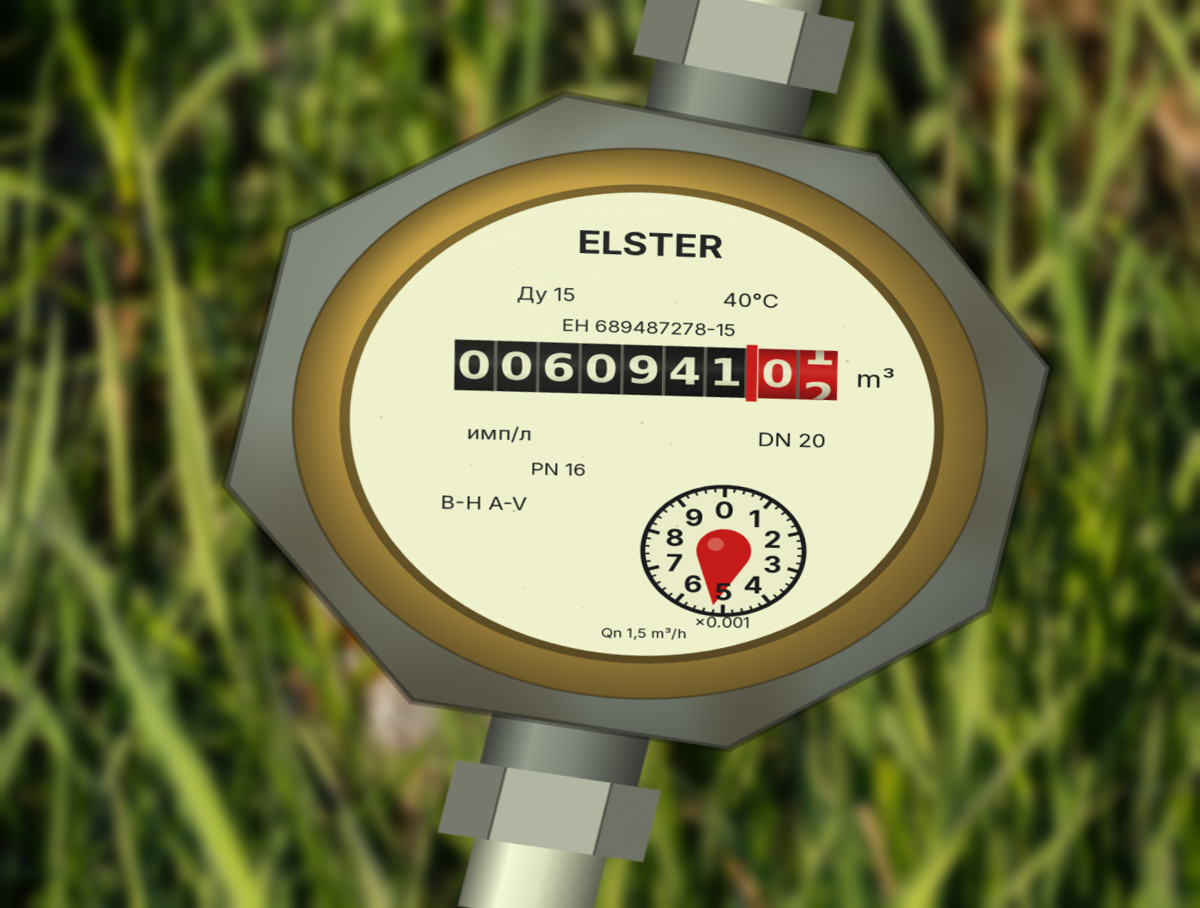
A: 60941.015 m³
